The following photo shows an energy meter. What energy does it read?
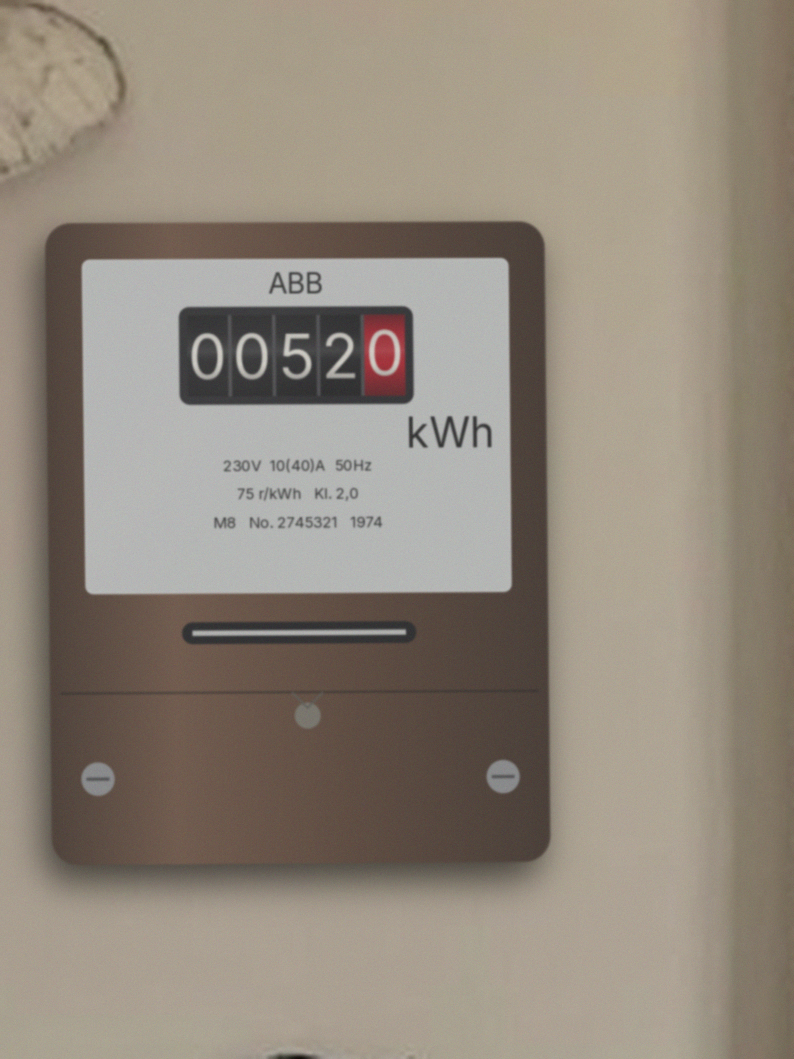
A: 52.0 kWh
